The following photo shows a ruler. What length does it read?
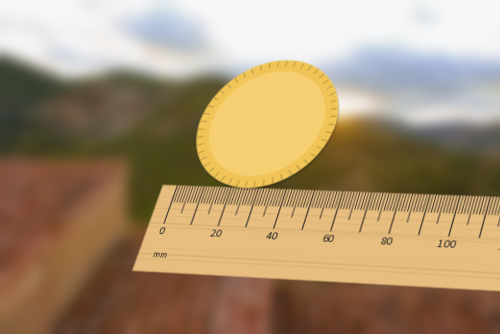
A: 50 mm
